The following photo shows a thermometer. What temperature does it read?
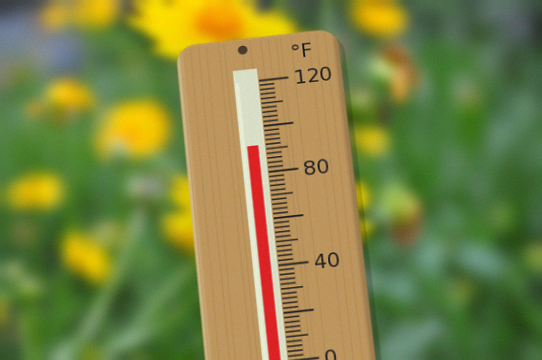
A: 92 °F
